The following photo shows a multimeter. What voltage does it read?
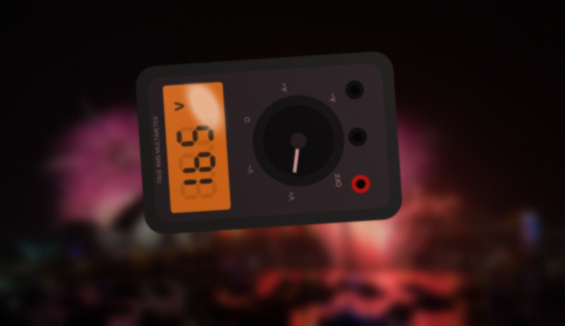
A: 165 V
